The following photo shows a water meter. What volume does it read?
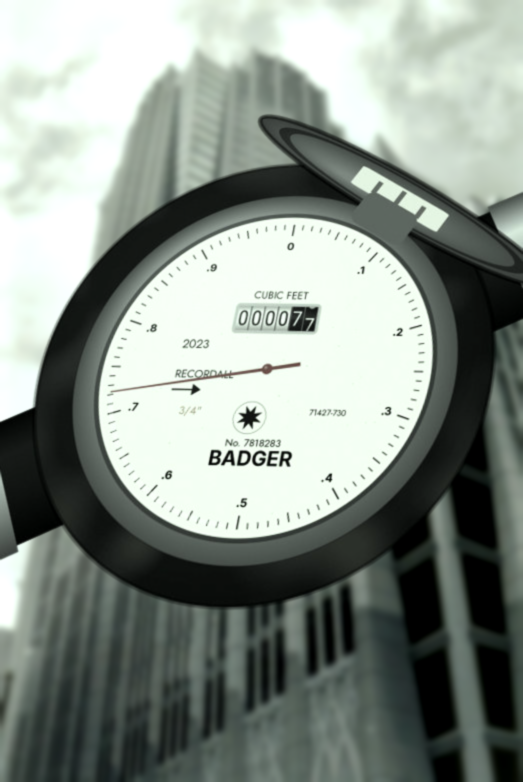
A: 76.72 ft³
